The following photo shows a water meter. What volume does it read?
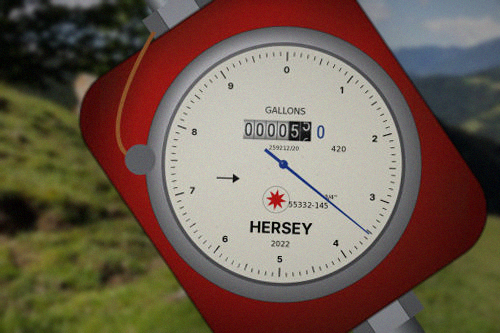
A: 553.5 gal
